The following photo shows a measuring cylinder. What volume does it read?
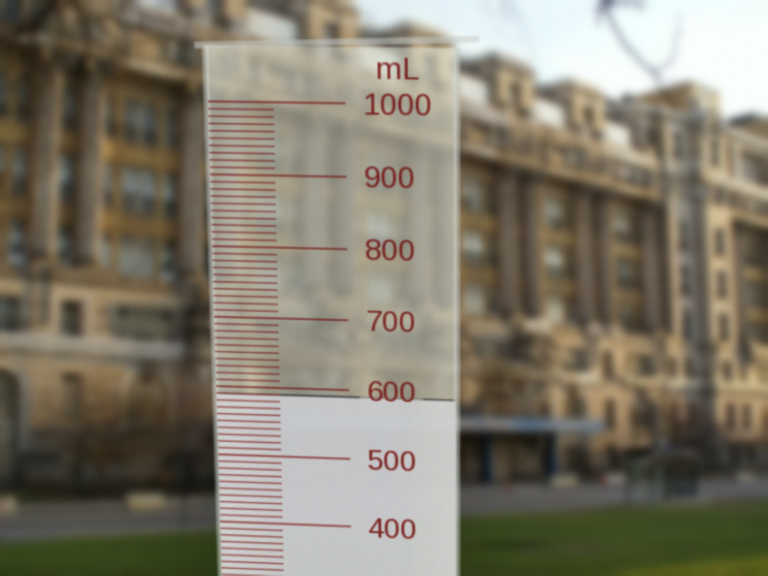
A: 590 mL
